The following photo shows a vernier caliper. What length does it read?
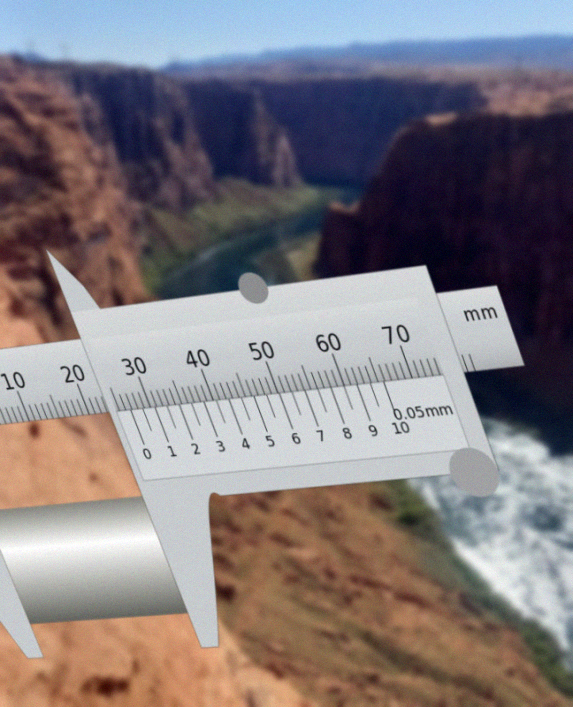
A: 26.8 mm
